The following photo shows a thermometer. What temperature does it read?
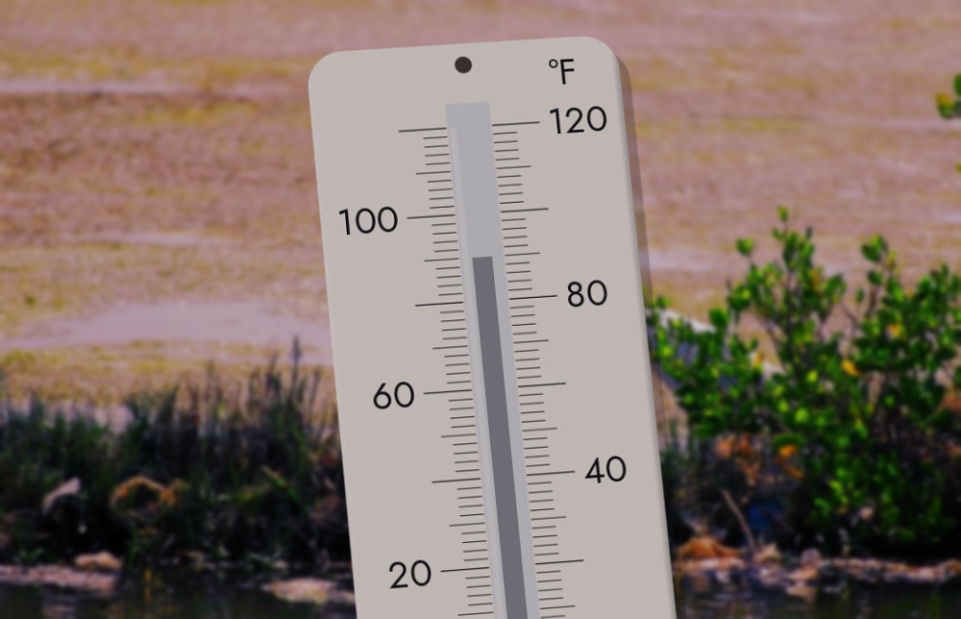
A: 90 °F
